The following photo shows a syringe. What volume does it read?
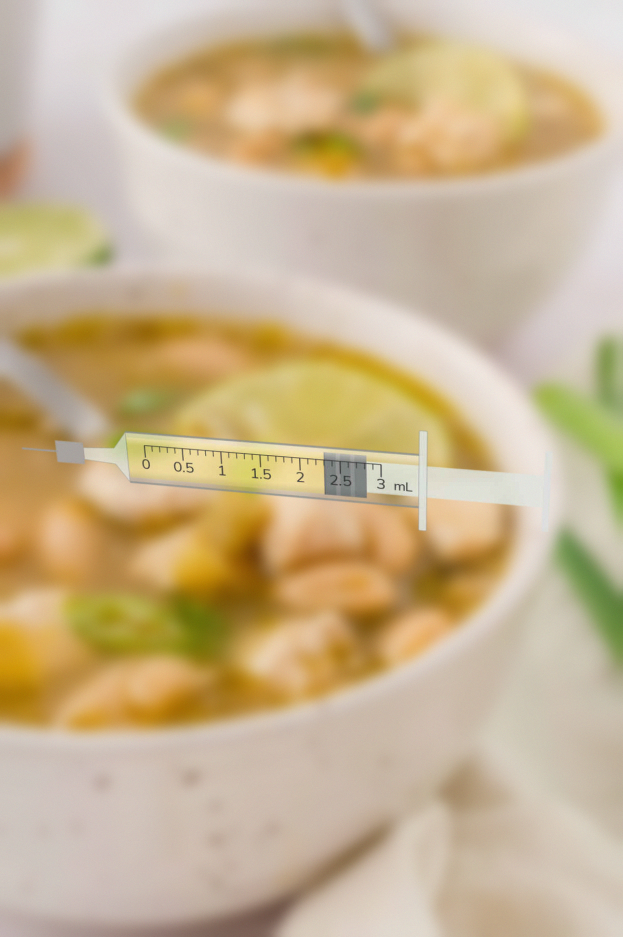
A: 2.3 mL
